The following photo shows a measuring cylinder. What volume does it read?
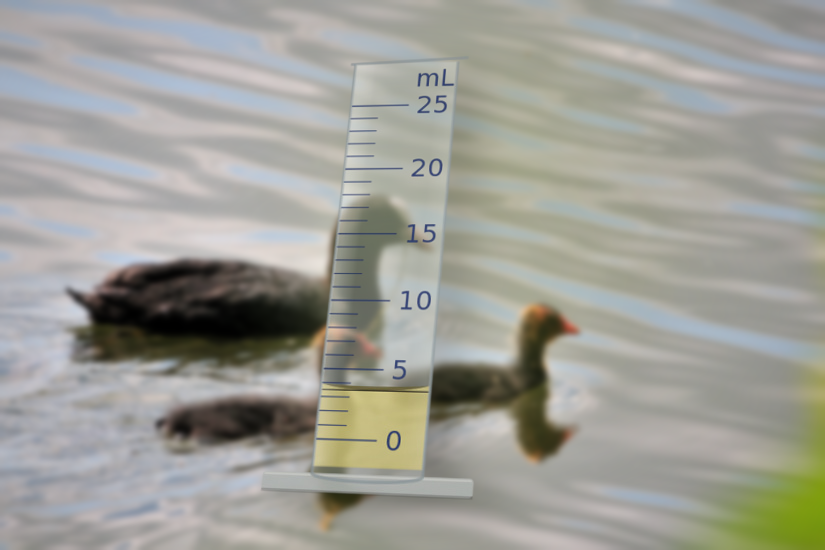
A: 3.5 mL
